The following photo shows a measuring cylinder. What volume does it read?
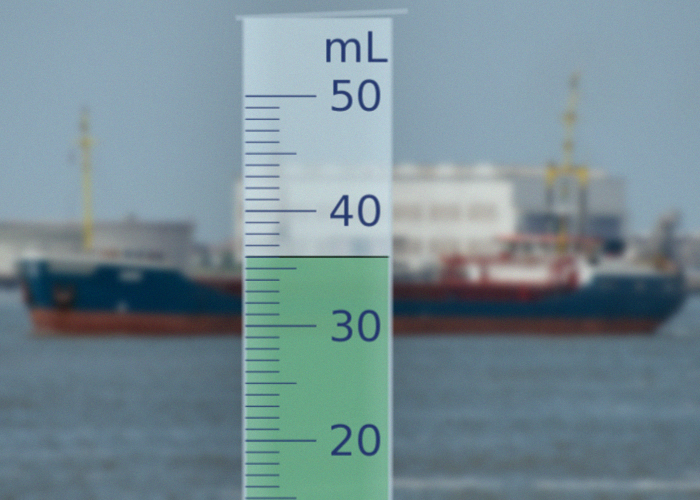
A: 36 mL
